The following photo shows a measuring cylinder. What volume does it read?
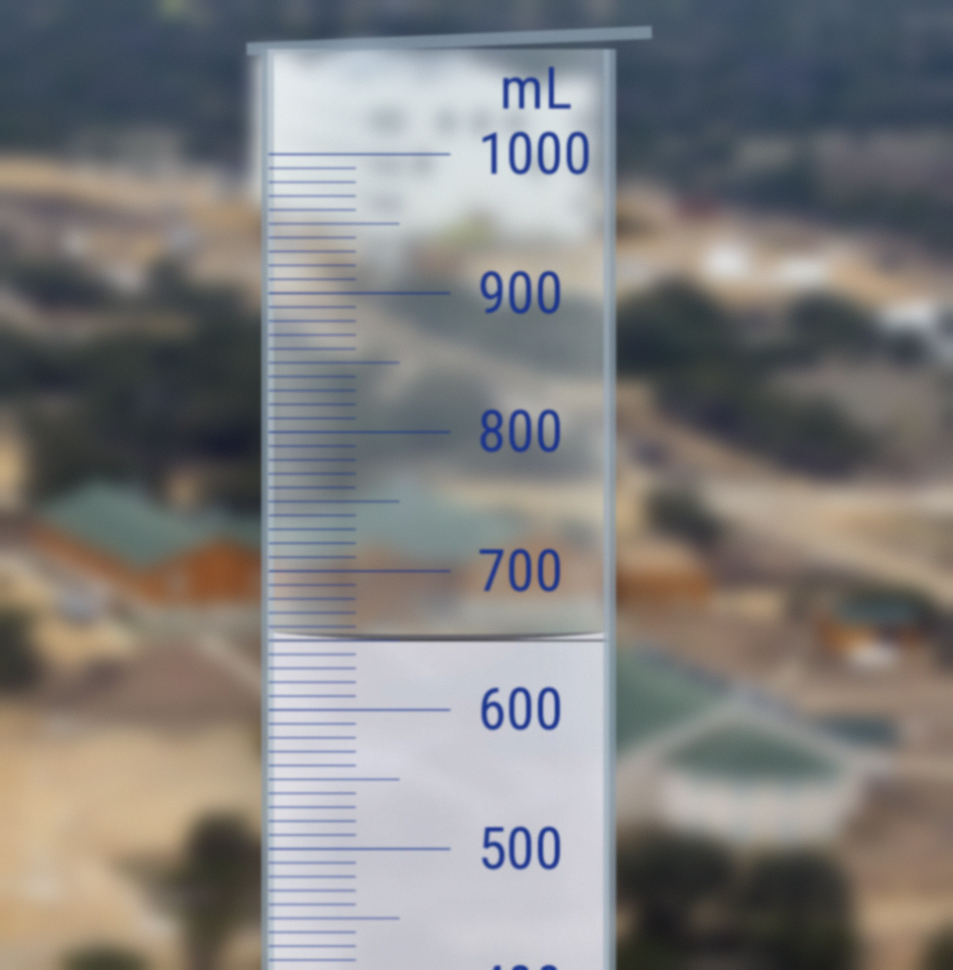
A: 650 mL
